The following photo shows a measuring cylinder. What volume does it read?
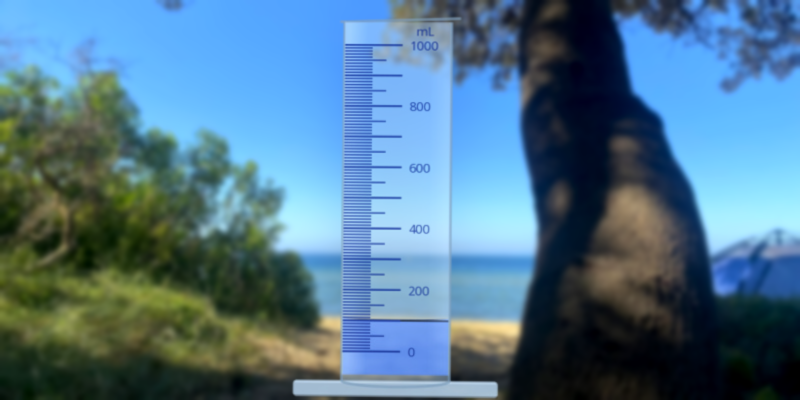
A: 100 mL
